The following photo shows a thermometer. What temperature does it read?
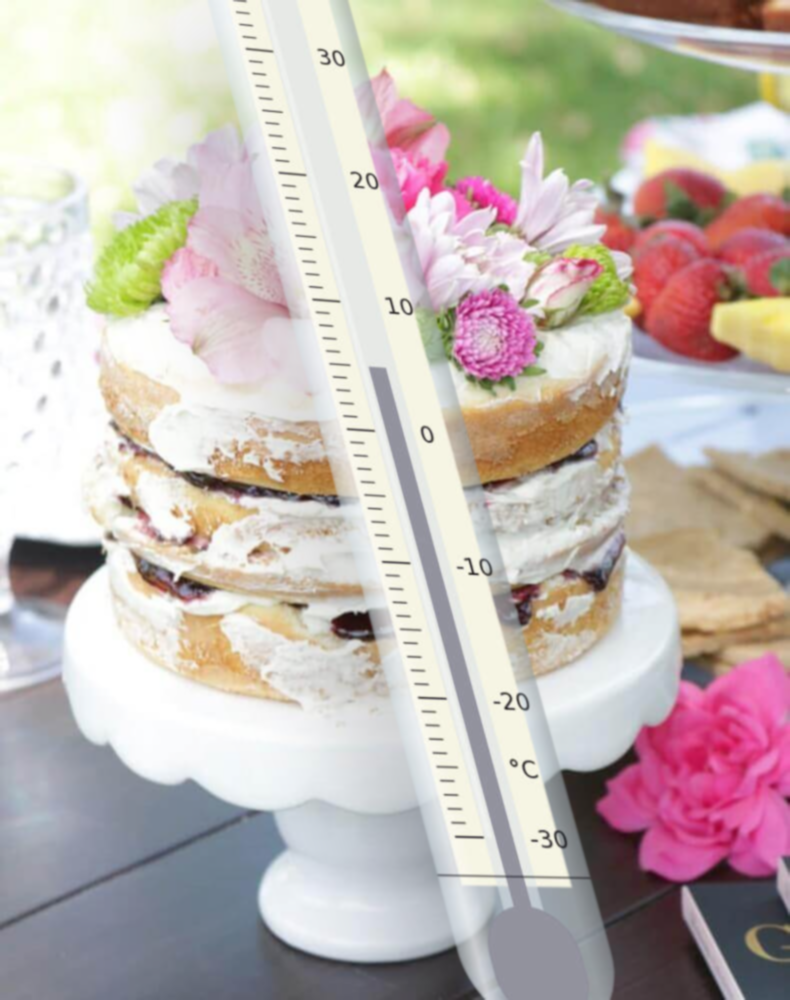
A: 5 °C
